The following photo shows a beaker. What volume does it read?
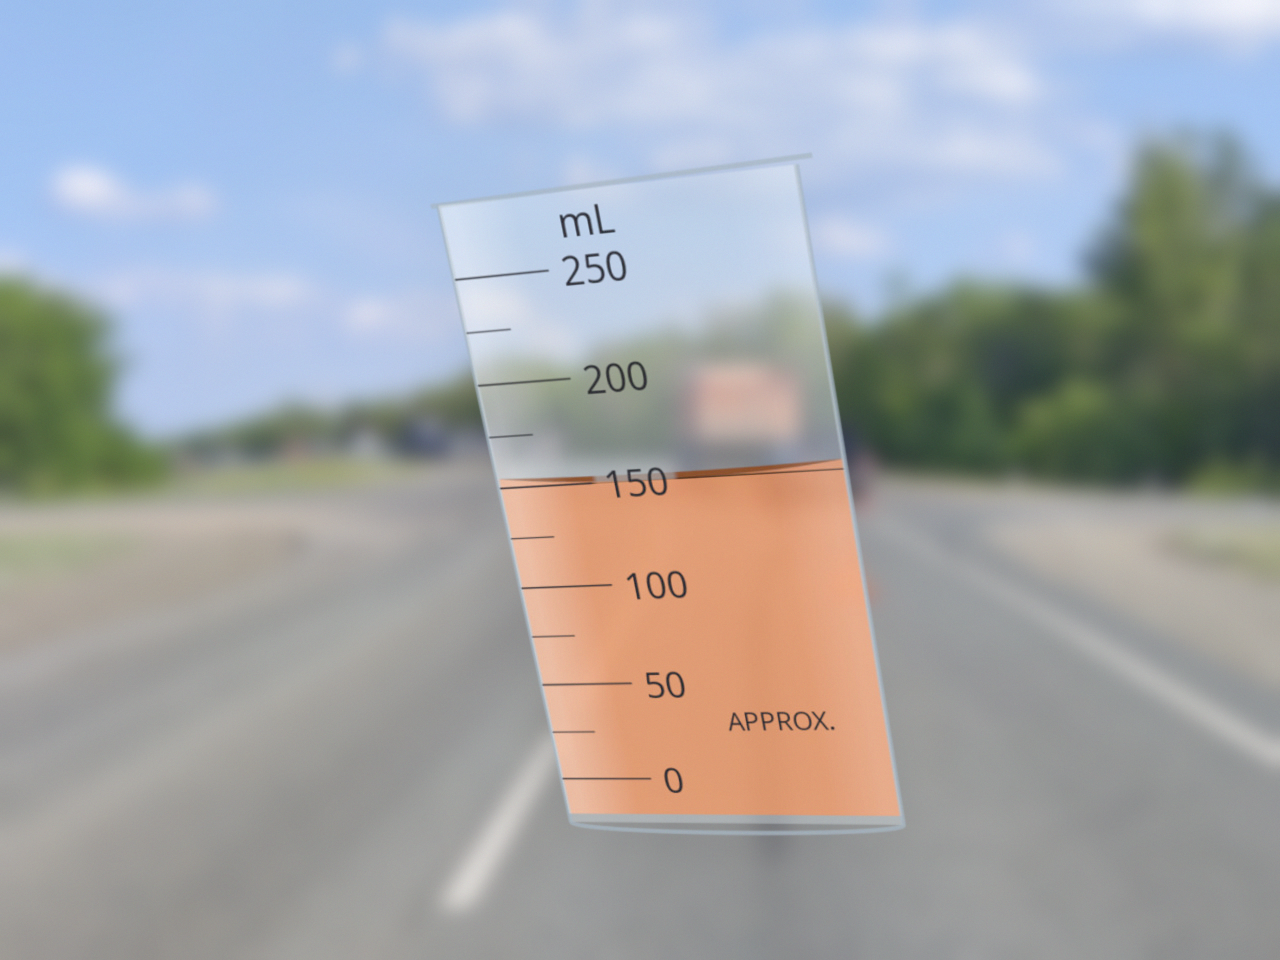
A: 150 mL
